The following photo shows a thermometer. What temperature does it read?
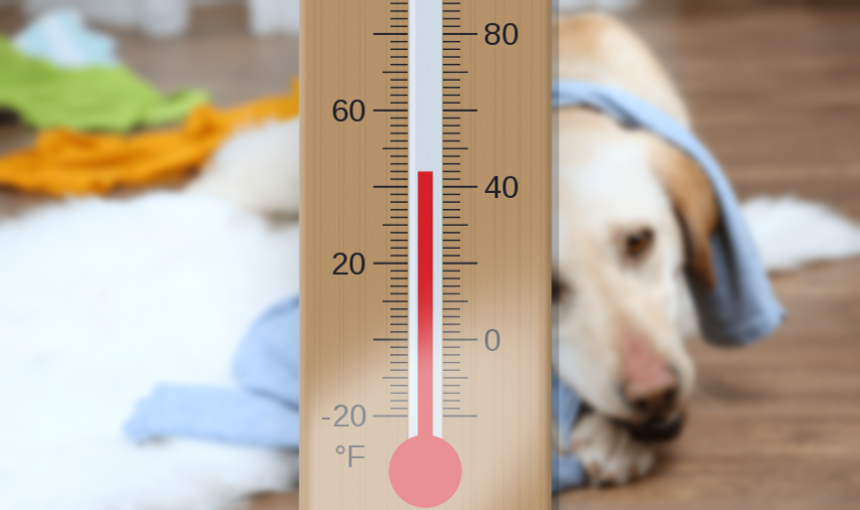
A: 44 °F
